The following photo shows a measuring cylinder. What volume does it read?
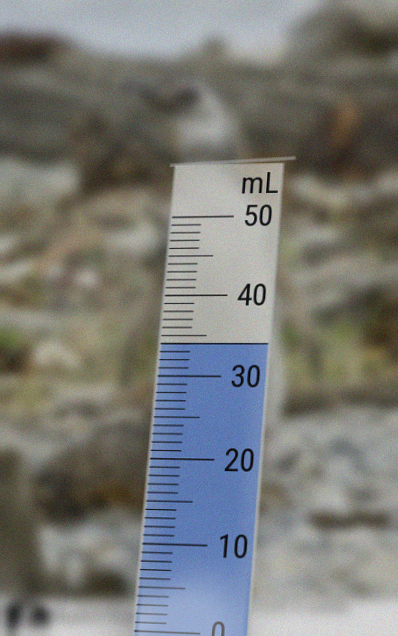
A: 34 mL
